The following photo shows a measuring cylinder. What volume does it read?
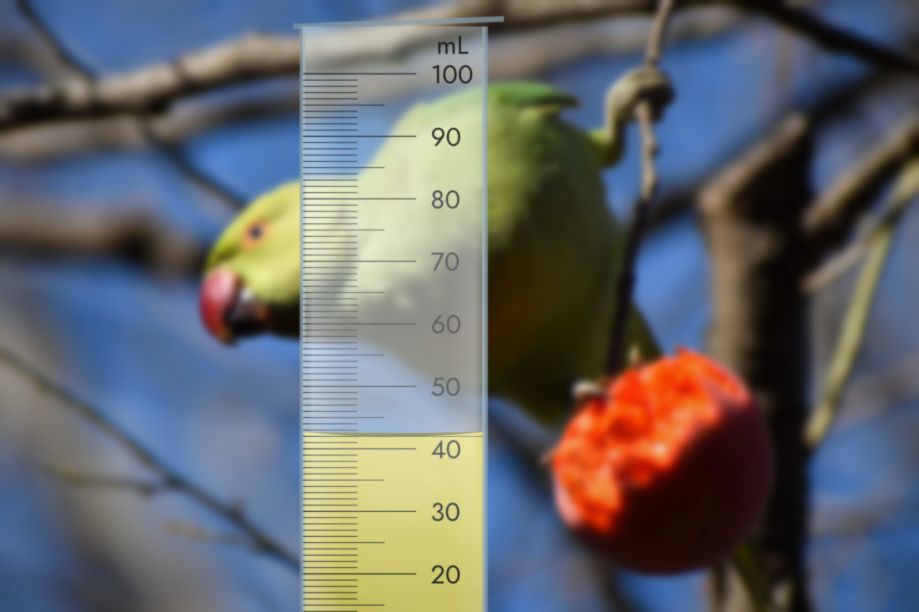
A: 42 mL
